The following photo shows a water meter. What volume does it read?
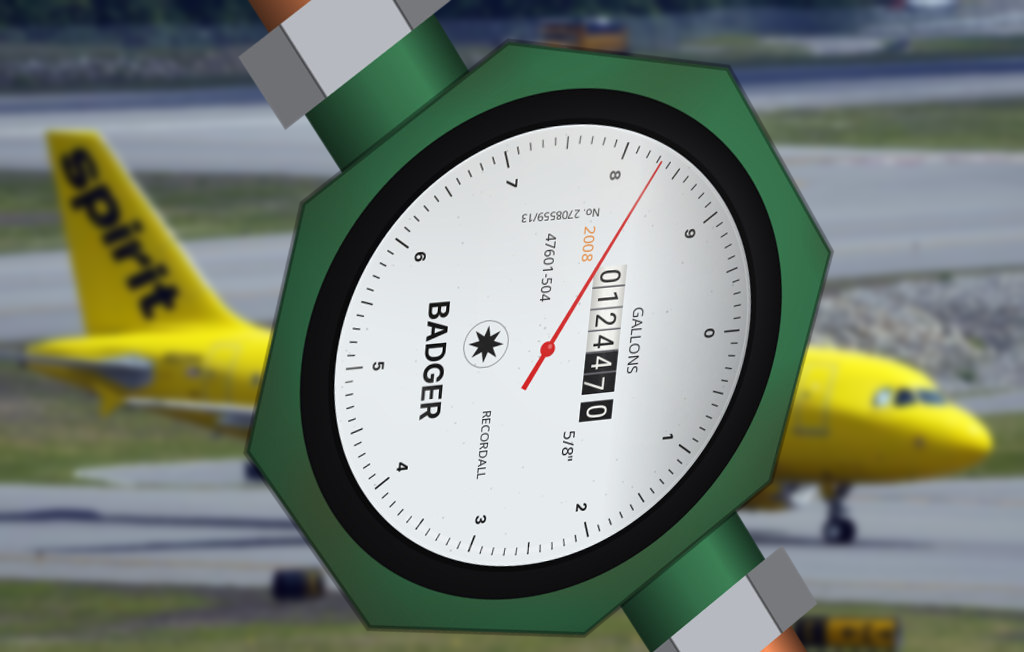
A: 124468.3 gal
